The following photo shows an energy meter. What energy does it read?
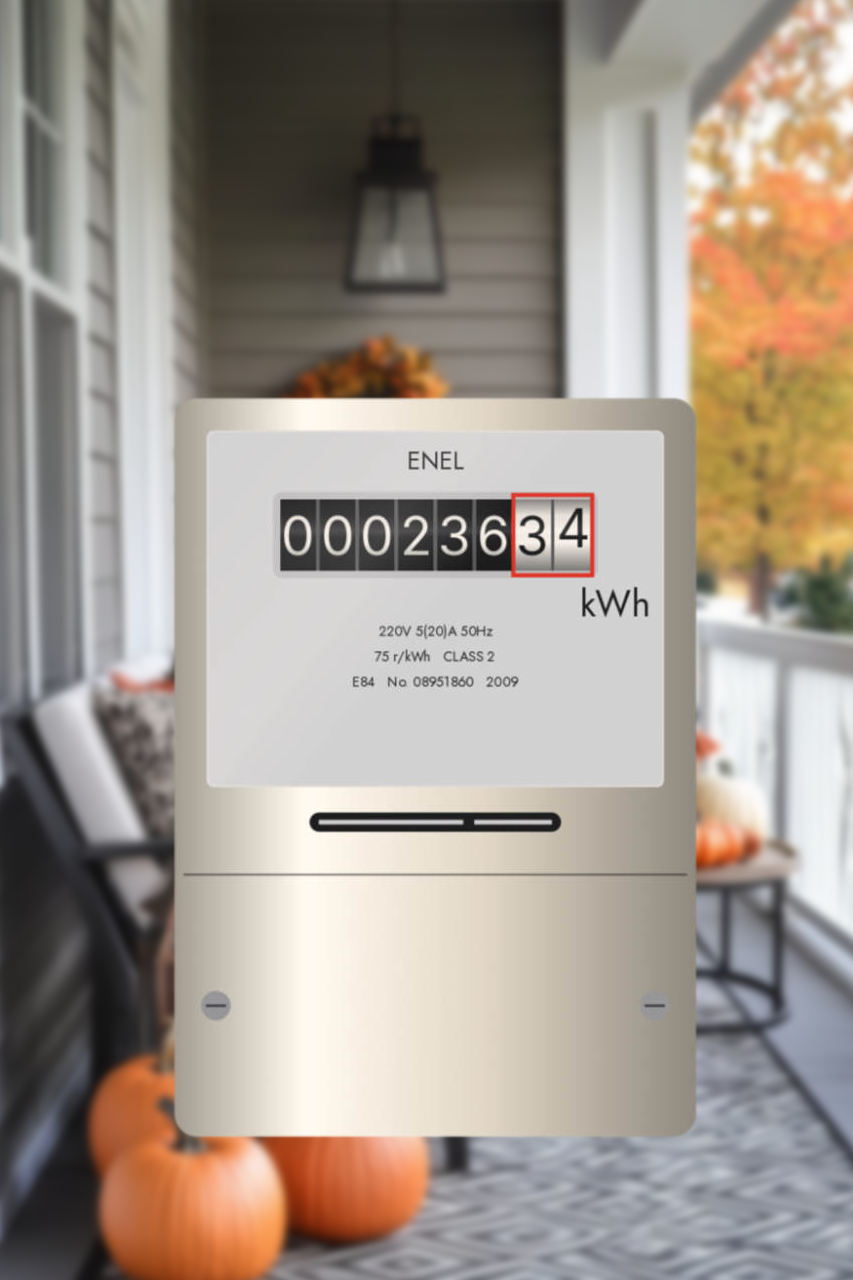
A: 236.34 kWh
